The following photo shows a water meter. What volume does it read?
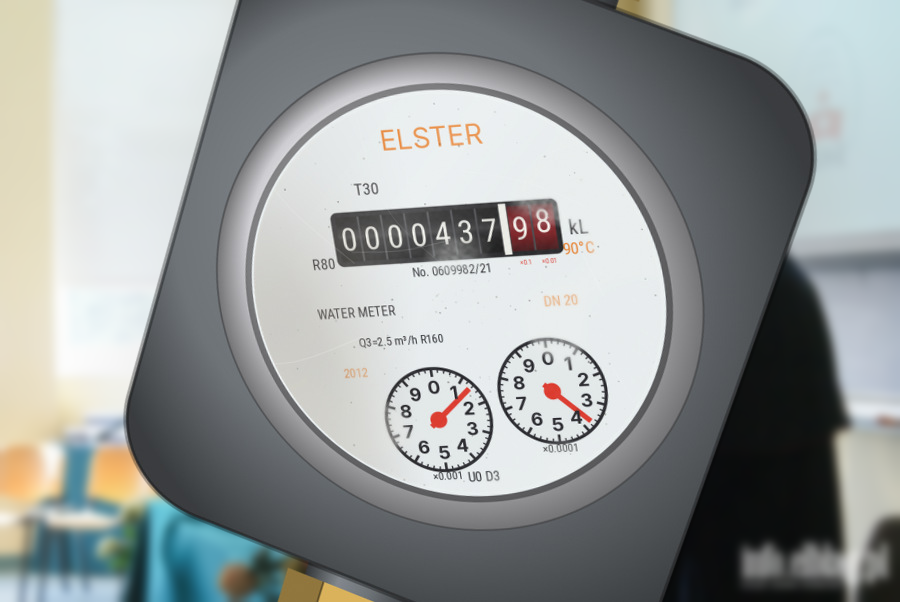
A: 437.9813 kL
